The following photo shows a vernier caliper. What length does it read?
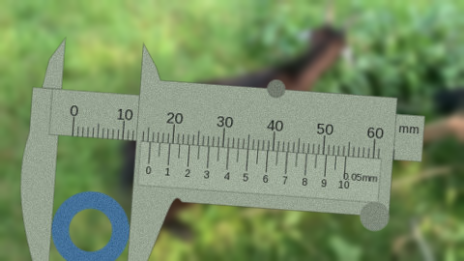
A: 15.5 mm
